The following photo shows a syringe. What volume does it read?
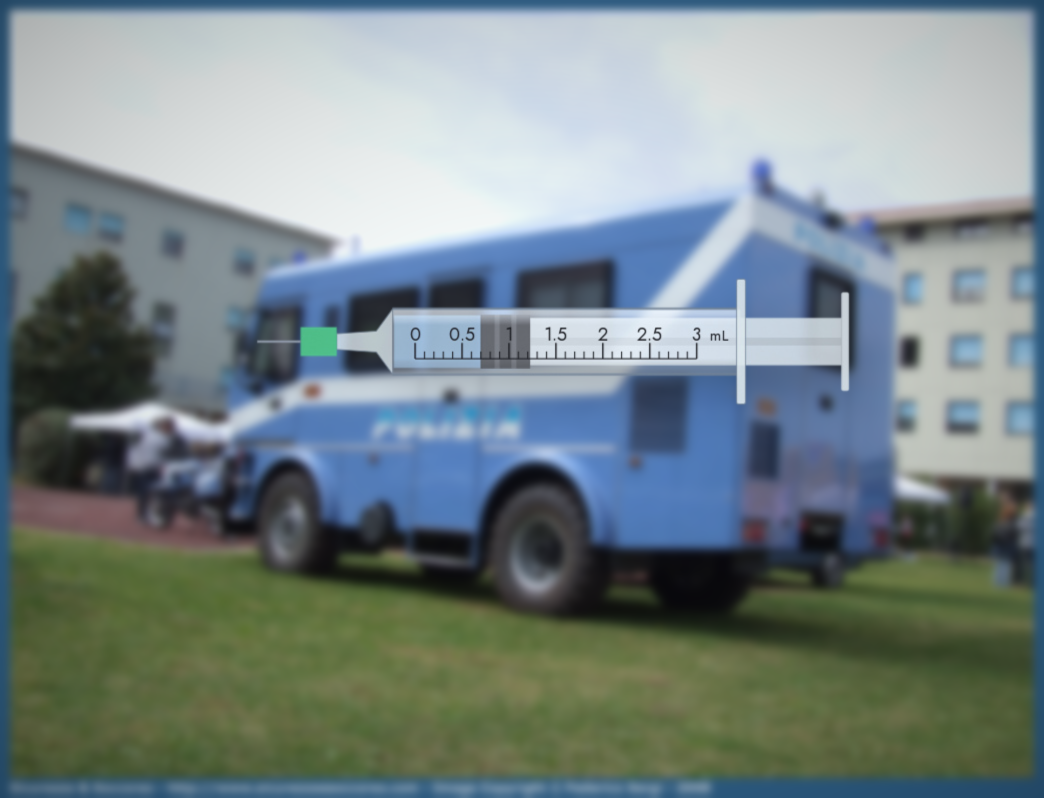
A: 0.7 mL
